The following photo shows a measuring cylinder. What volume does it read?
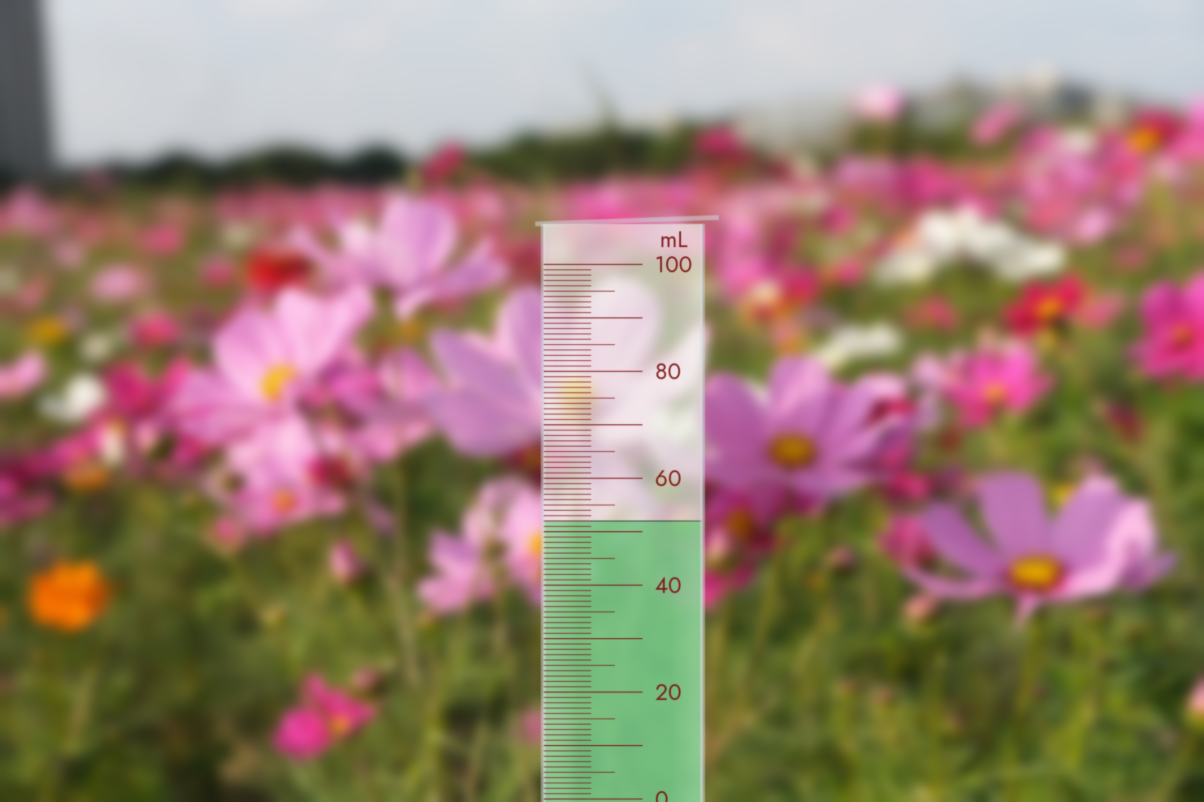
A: 52 mL
